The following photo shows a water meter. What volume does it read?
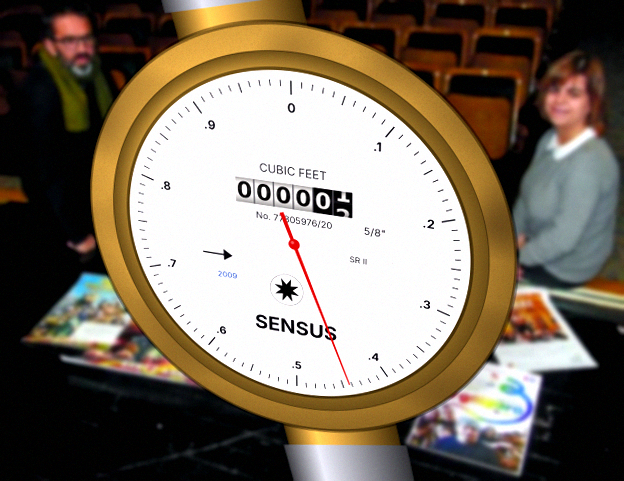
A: 1.44 ft³
